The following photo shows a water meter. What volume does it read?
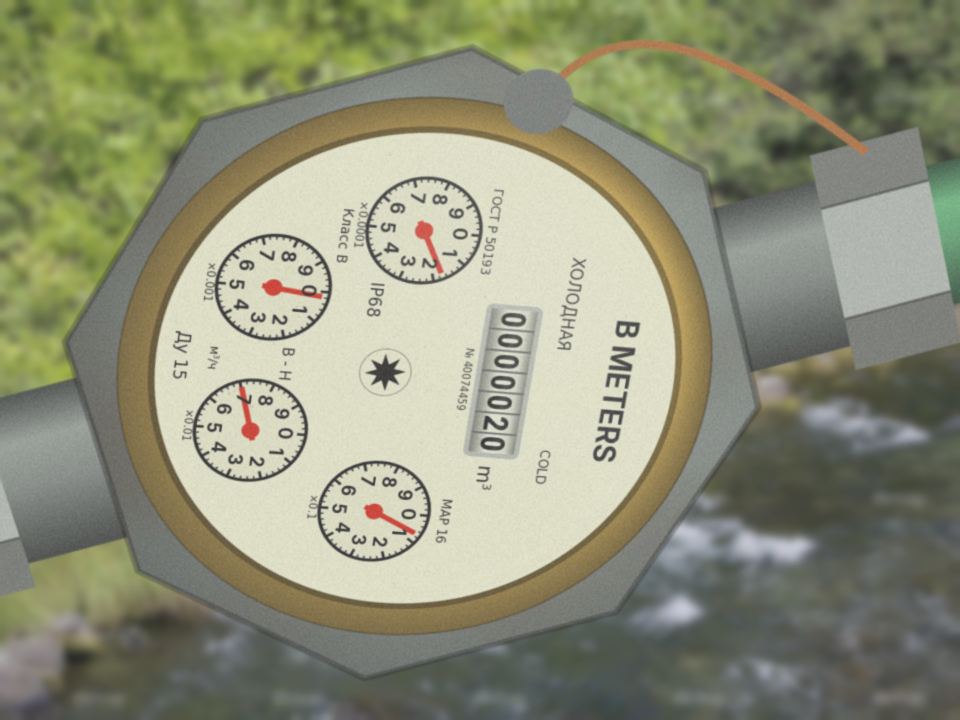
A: 20.0701 m³
